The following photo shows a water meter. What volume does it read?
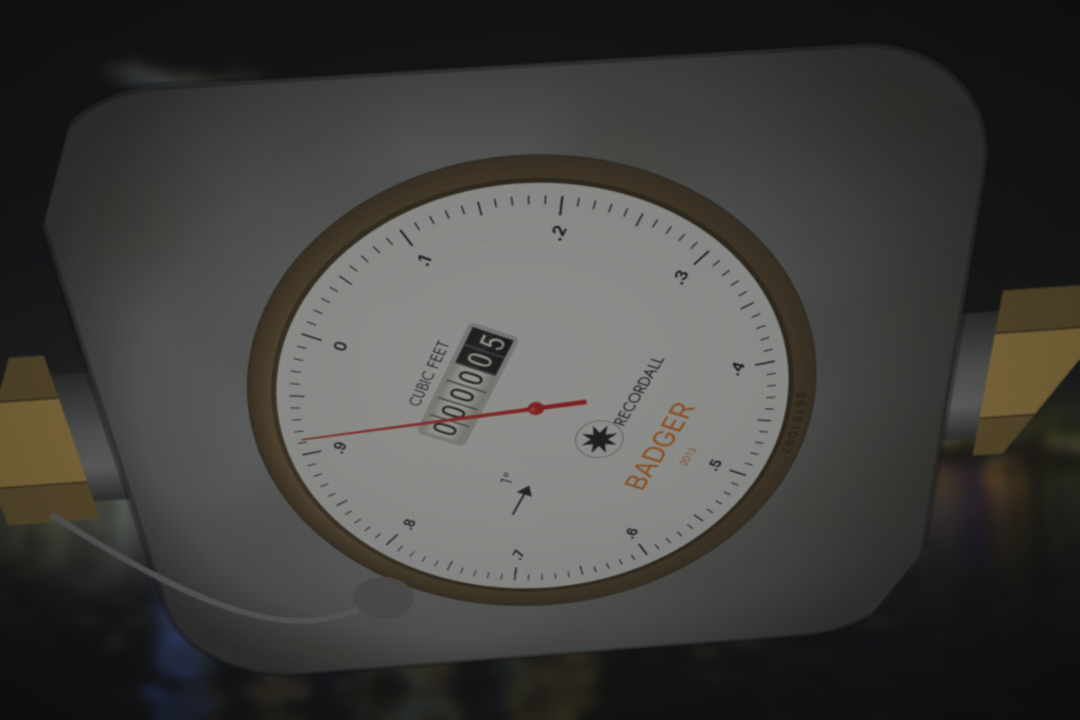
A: 4.91 ft³
